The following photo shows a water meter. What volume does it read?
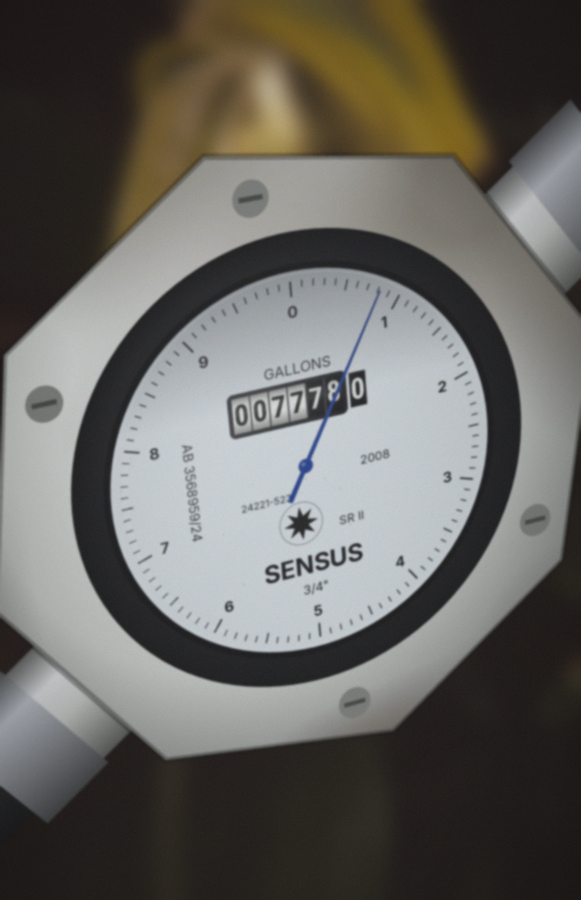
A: 77780.8 gal
